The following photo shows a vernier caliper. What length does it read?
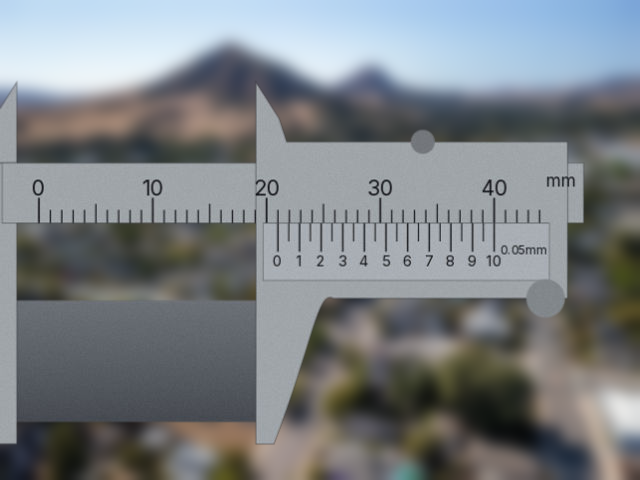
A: 21.0 mm
